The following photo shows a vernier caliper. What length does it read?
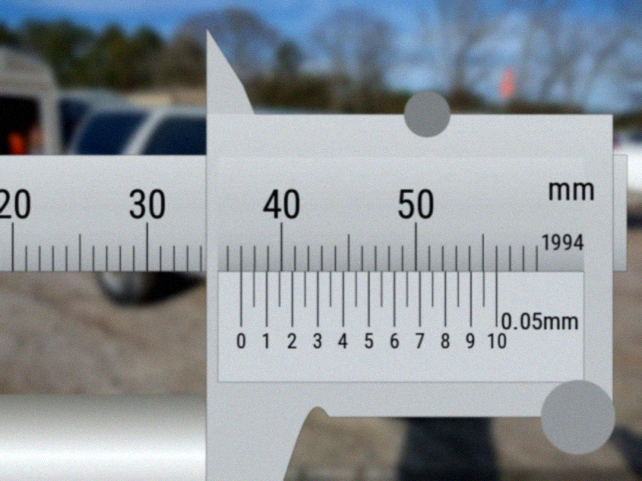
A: 37.0 mm
